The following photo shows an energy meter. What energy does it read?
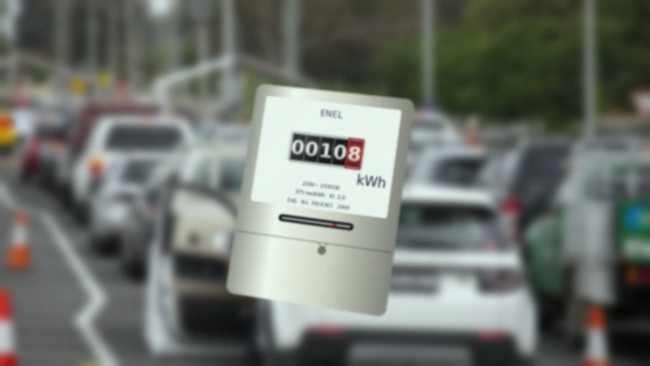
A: 10.8 kWh
